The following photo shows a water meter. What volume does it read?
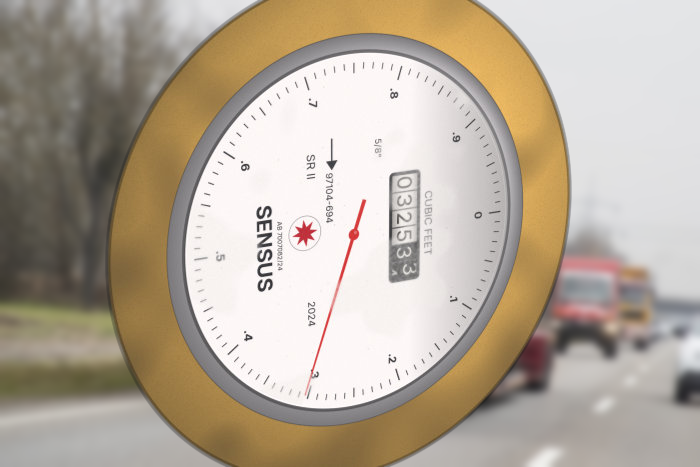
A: 32533.30 ft³
